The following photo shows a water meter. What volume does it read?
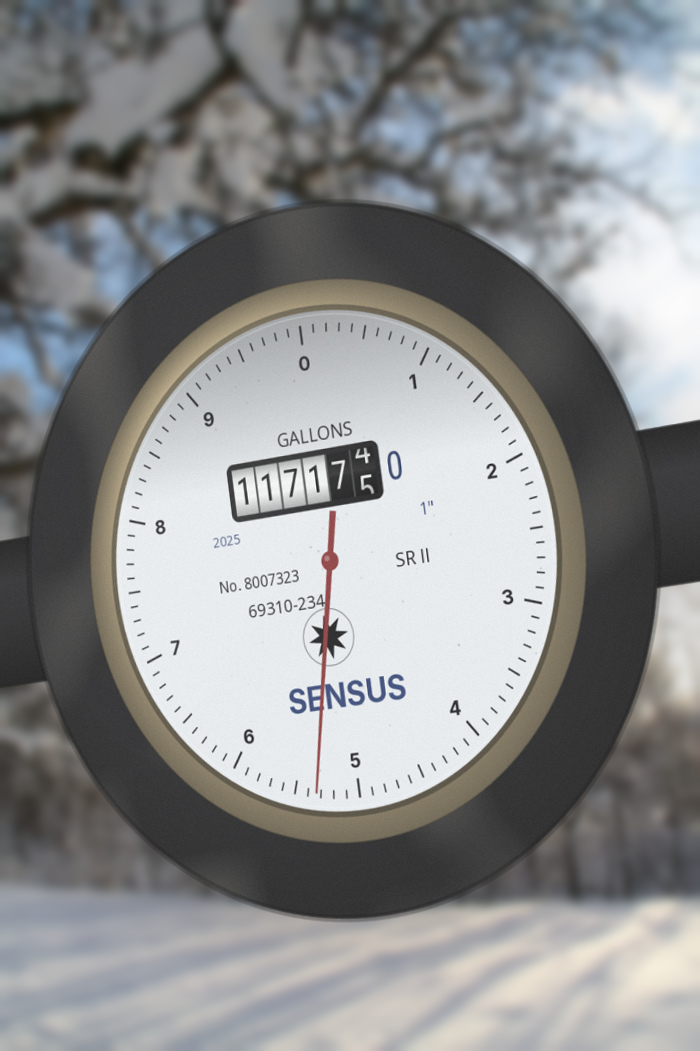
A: 1171745.3 gal
